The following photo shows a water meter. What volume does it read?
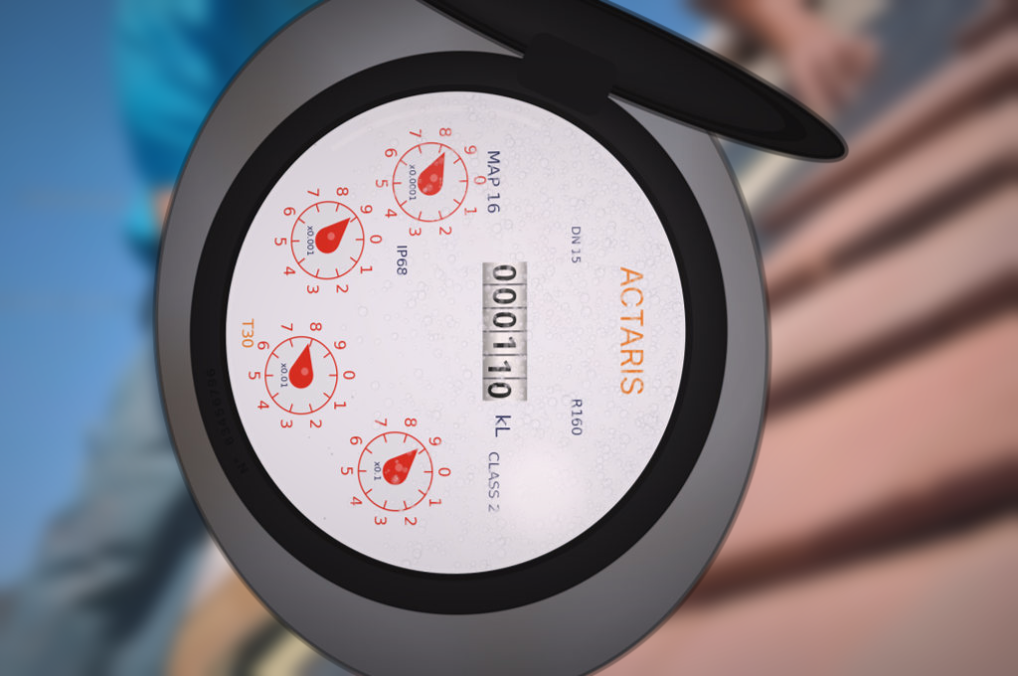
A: 109.8788 kL
